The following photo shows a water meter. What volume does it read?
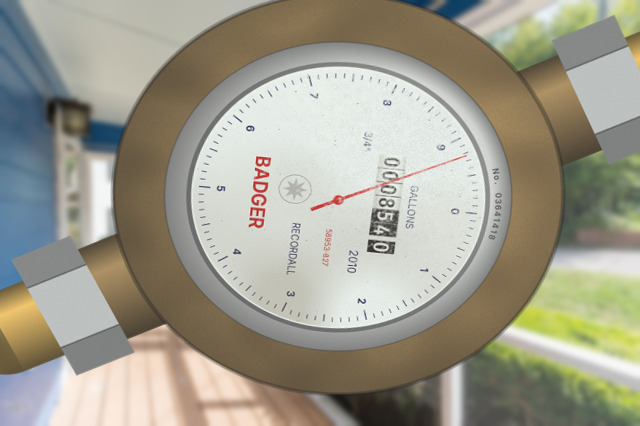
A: 8539.2 gal
